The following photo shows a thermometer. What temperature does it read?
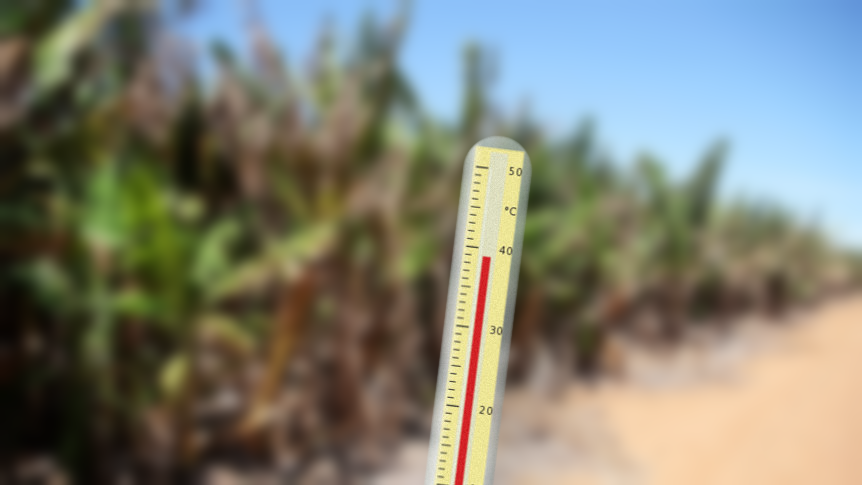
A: 39 °C
